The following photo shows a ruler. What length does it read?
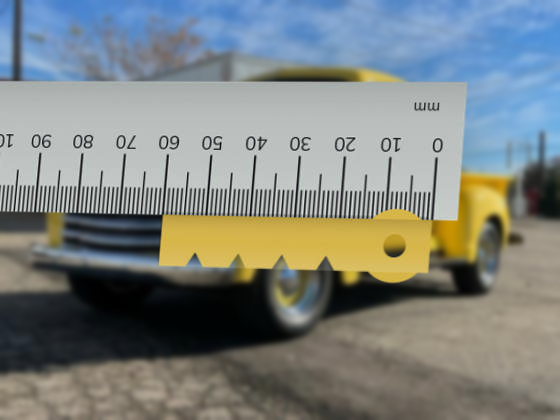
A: 60 mm
